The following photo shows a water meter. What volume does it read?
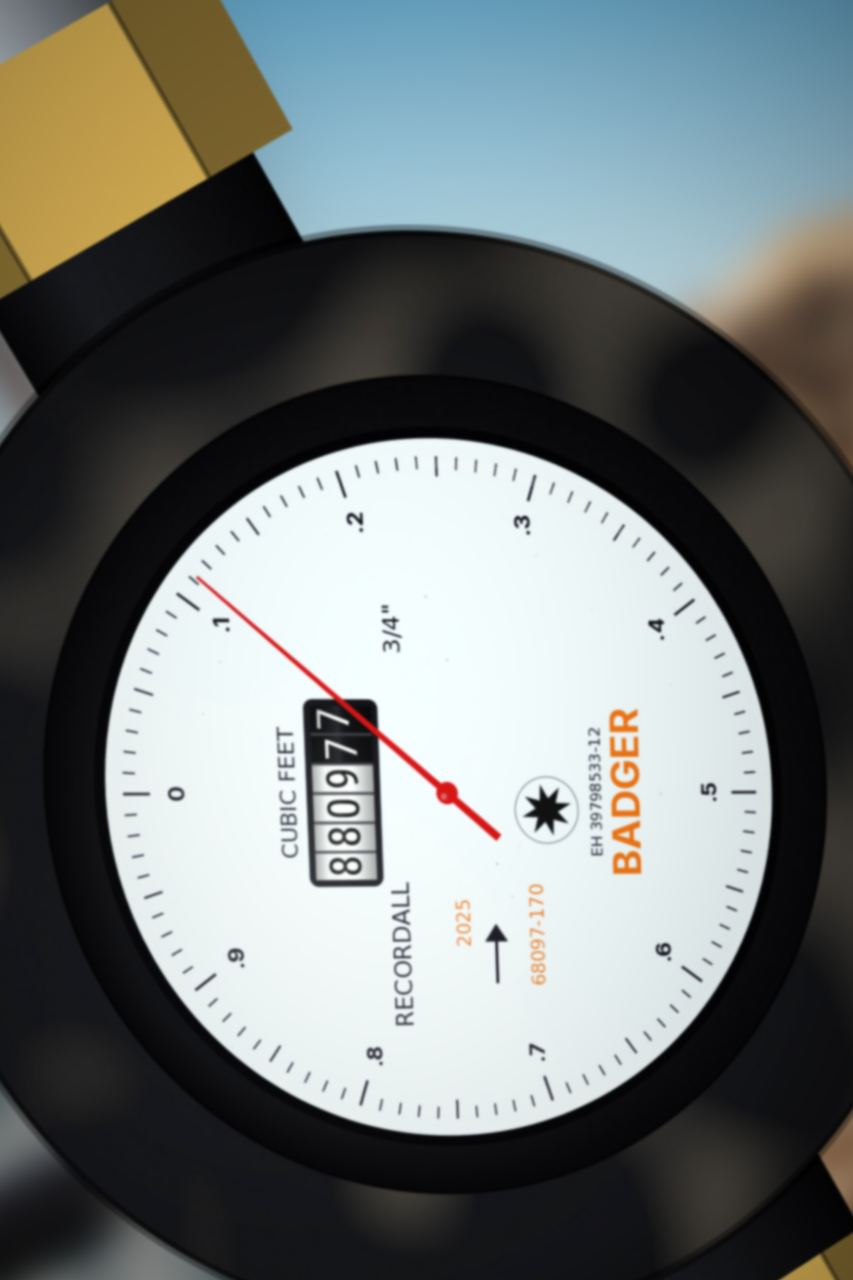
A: 880977.11 ft³
